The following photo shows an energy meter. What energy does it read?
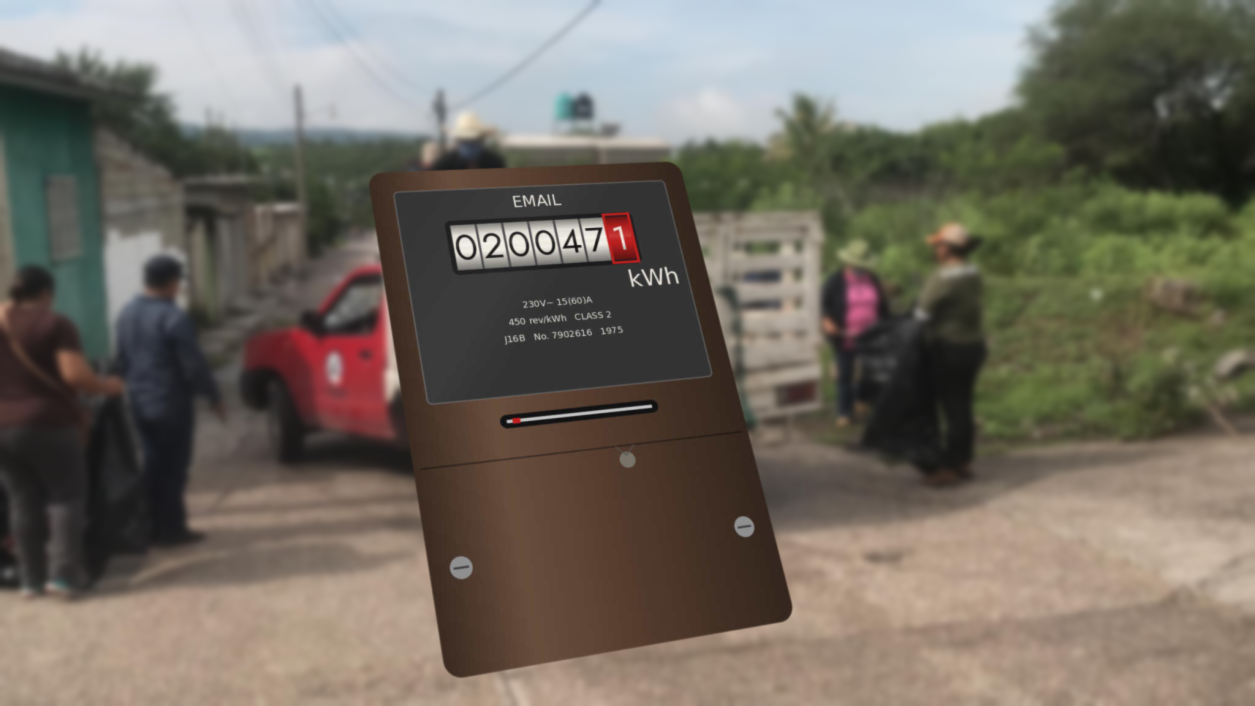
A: 20047.1 kWh
